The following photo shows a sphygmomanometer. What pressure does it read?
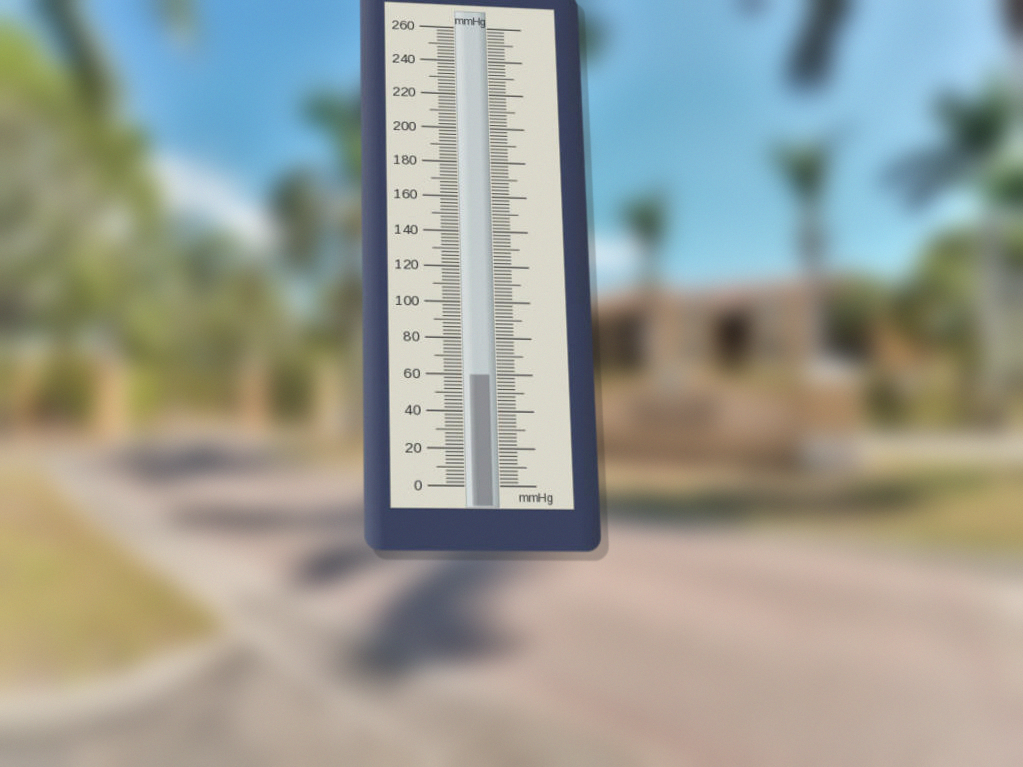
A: 60 mmHg
